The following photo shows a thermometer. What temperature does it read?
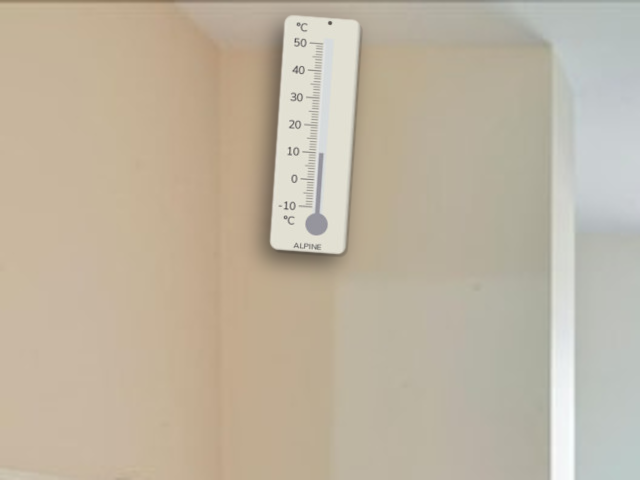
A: 10 °C
